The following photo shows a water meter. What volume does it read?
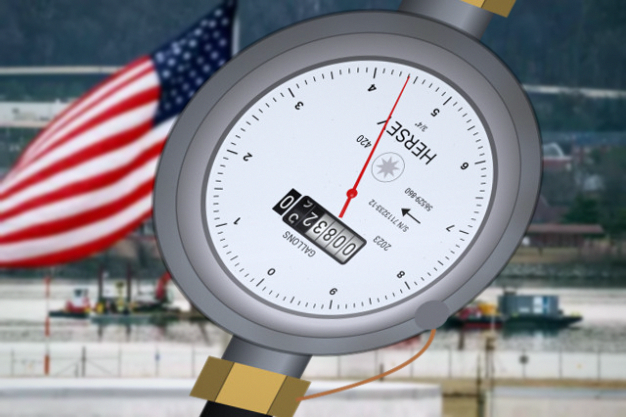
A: 83254.4 gal
